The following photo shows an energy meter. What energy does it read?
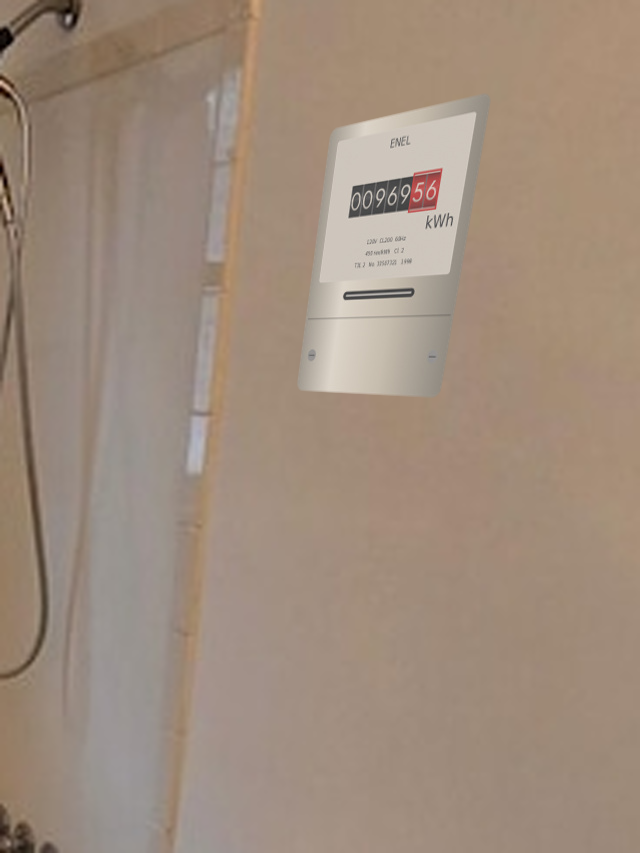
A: 969.56 kWh
